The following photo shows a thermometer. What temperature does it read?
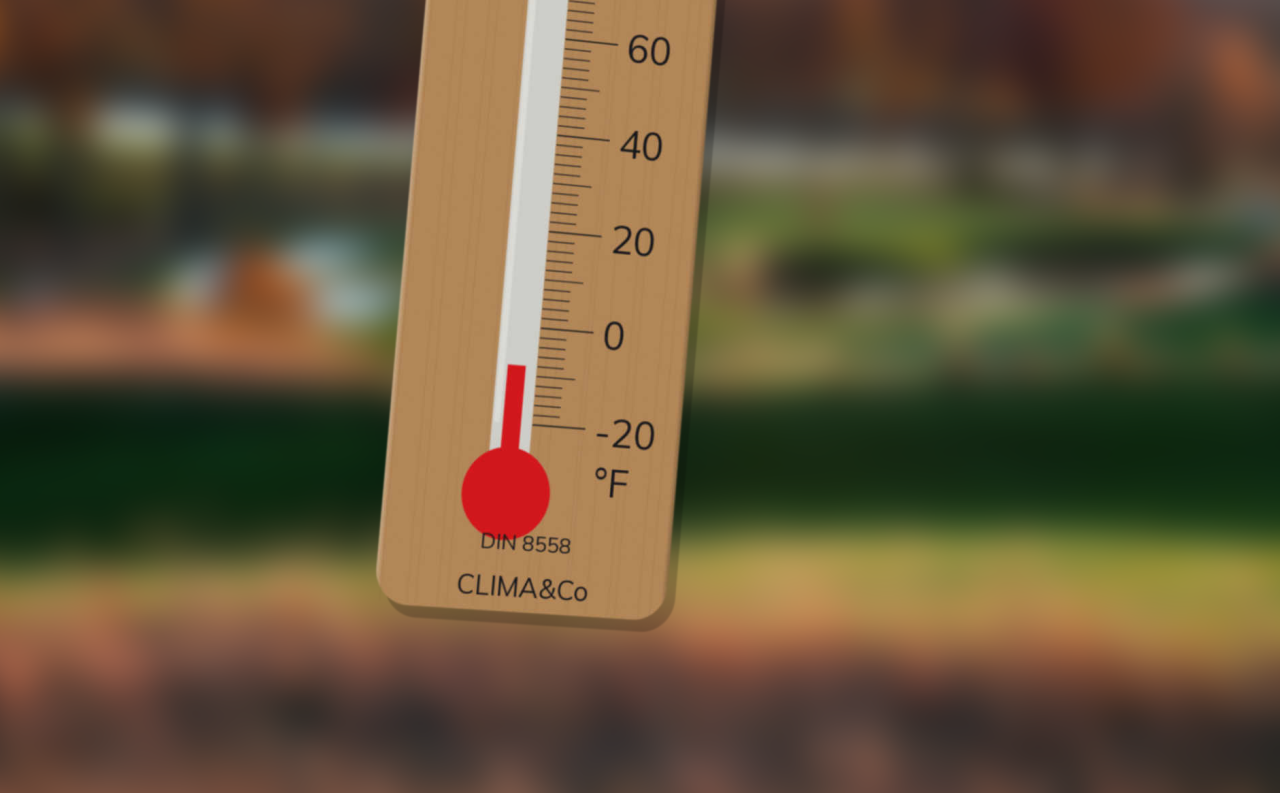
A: -8 °F
